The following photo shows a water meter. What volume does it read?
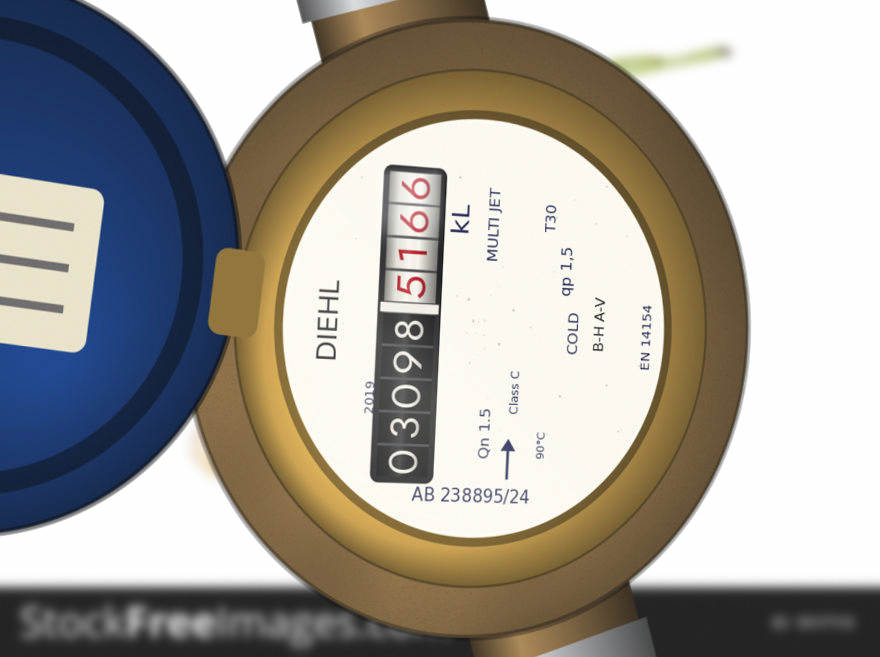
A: 3098.5166 kL
